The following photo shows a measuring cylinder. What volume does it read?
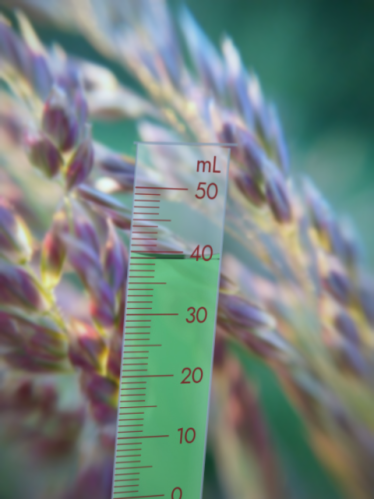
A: 39 mL
